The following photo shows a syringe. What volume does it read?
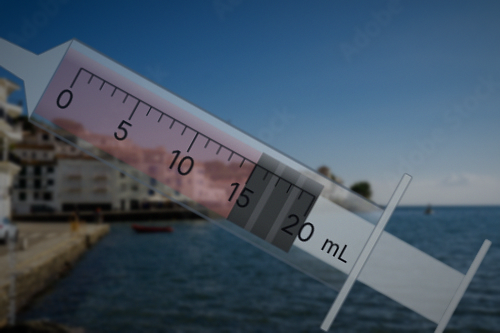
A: 15 mL
